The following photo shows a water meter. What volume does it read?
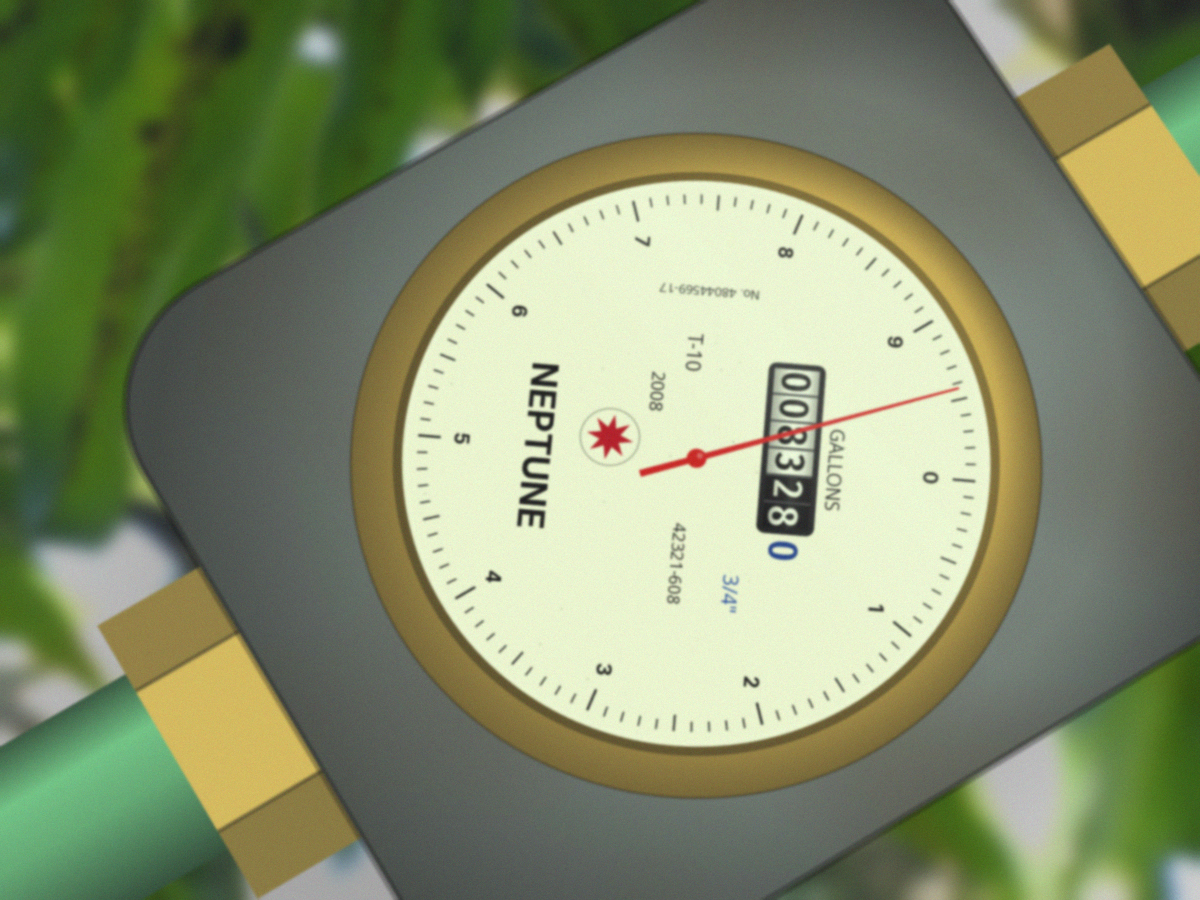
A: 83279.4 gal
